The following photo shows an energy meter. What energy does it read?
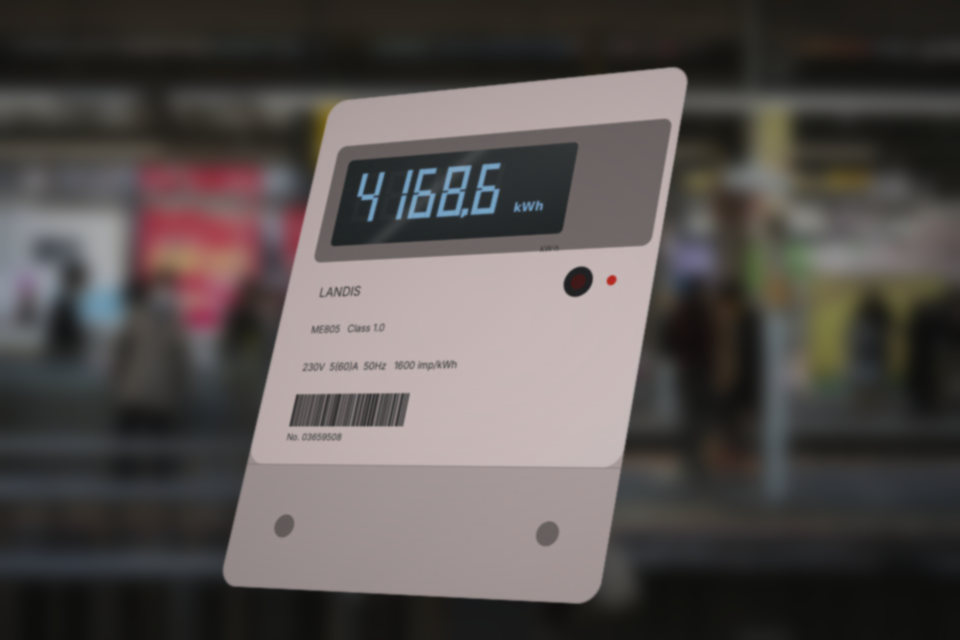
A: 4168.6 kWh
